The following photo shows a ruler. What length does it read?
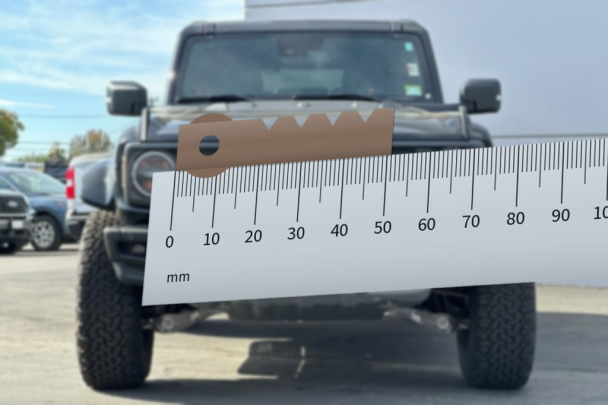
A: 51 mm
